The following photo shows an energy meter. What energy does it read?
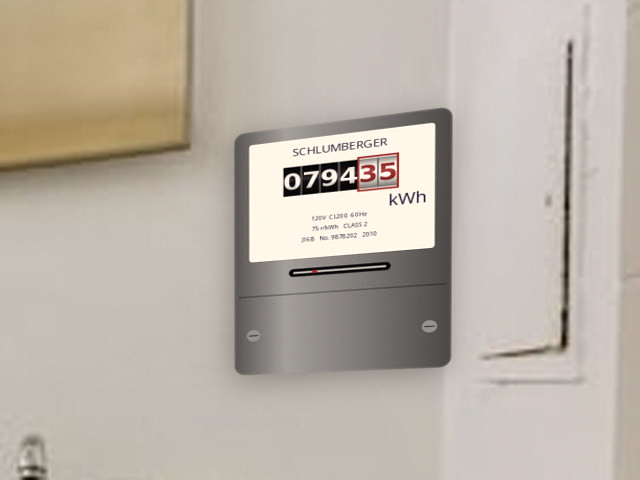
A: 794.35 kWh
